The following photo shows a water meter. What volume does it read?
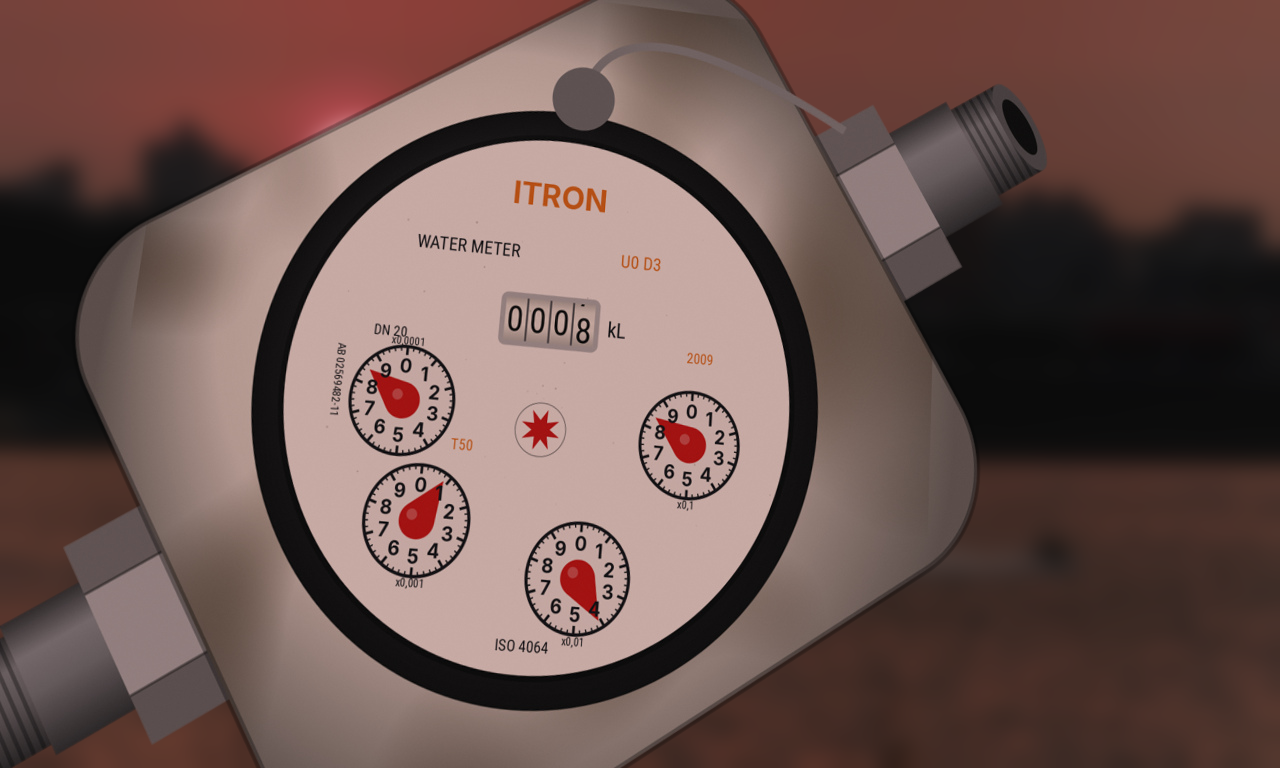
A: 7.8408 kL
